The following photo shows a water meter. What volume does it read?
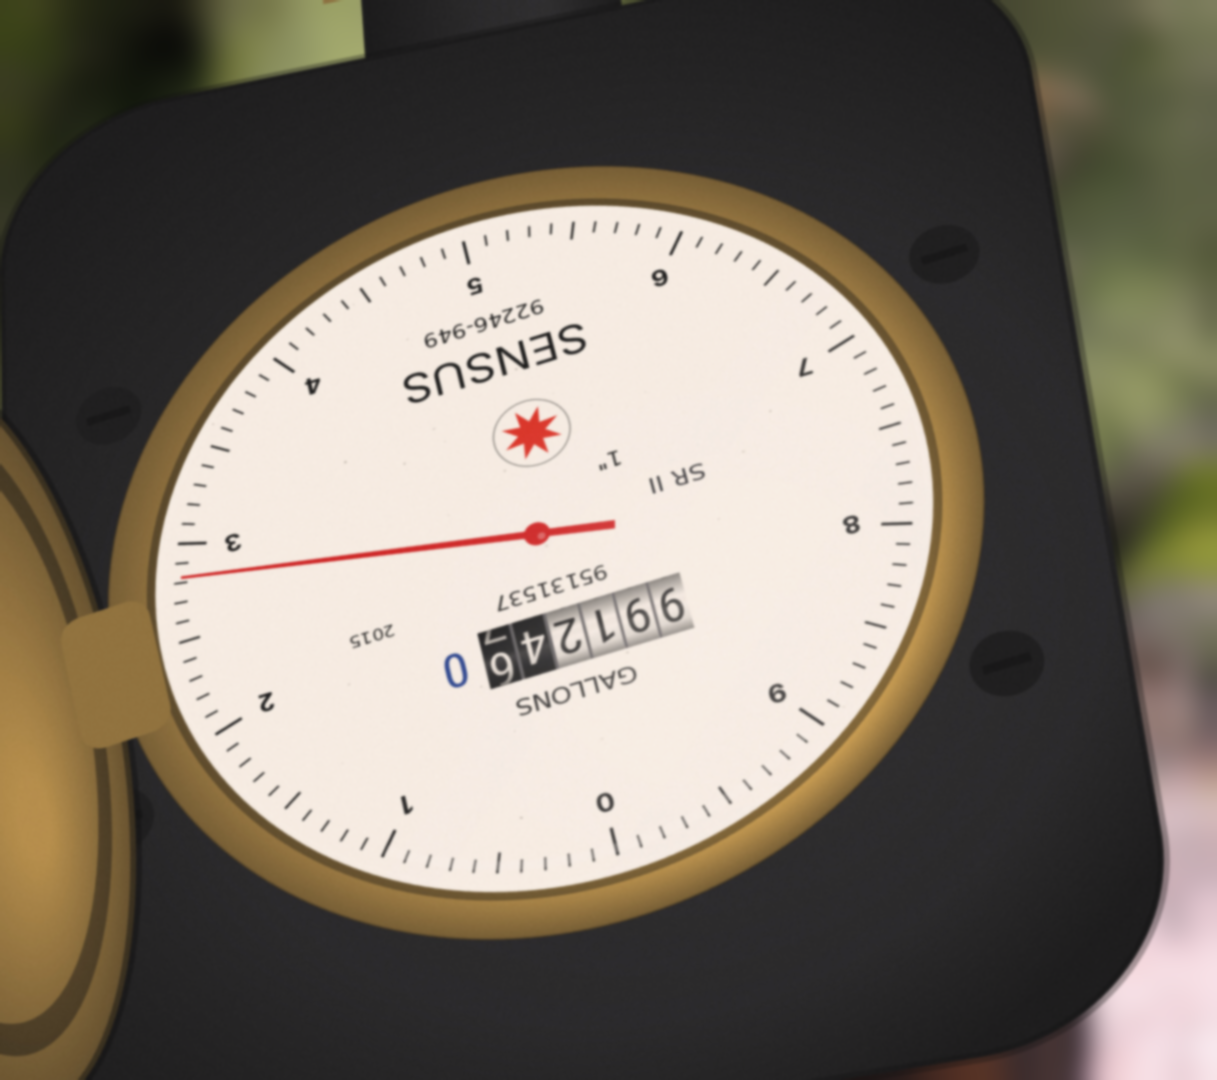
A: 9912462.8 gal
